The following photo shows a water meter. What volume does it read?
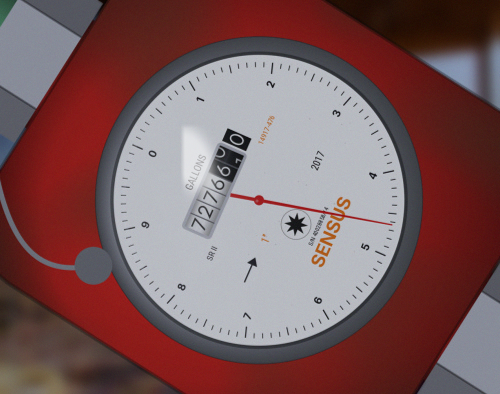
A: 7276604.6 gal
